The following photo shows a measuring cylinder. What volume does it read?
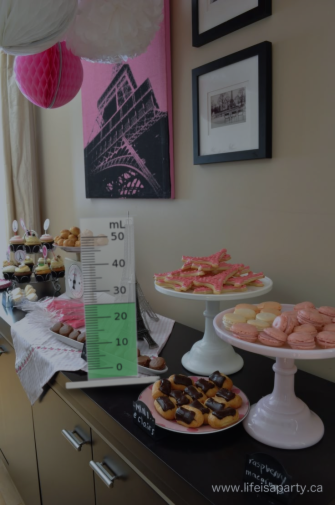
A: 25 mL
